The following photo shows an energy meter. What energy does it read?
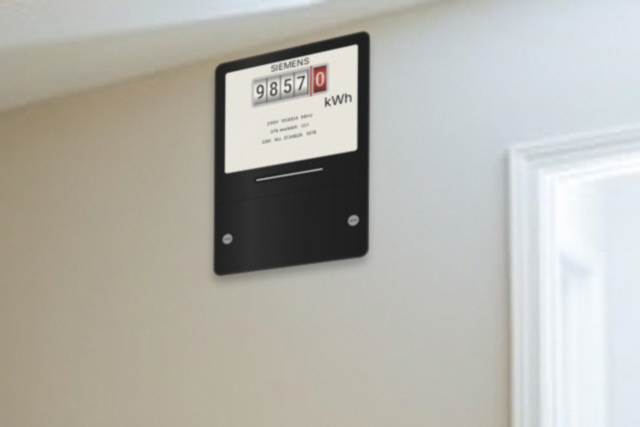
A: 9857.0 kWh
